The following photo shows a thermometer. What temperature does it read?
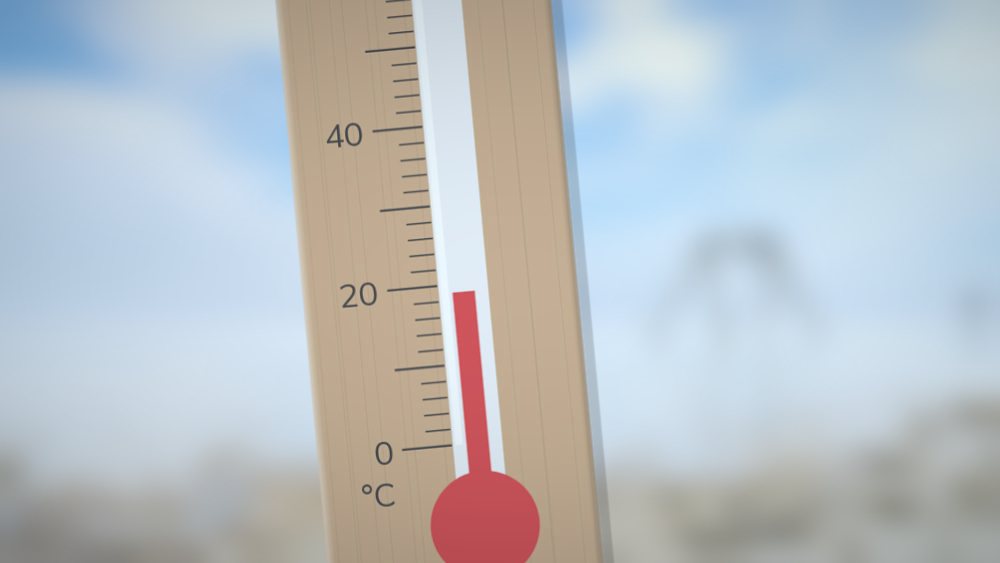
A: 19 °C
